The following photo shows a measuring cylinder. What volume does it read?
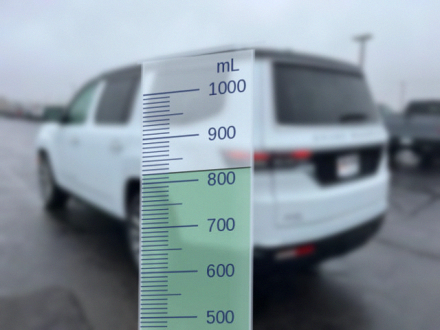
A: 820 mL
